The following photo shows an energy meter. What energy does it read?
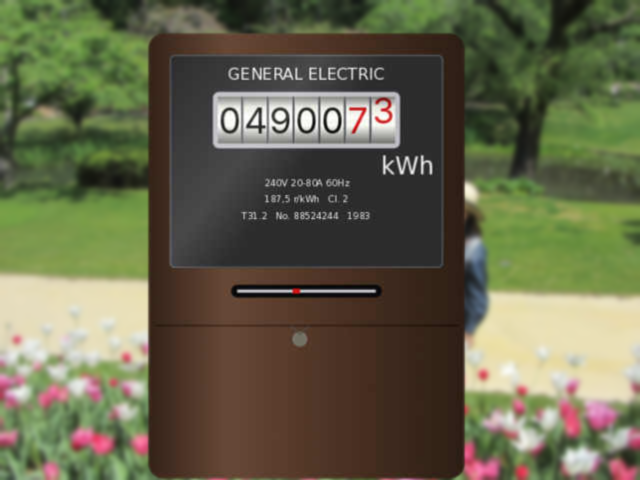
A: 4900.73 kWh
